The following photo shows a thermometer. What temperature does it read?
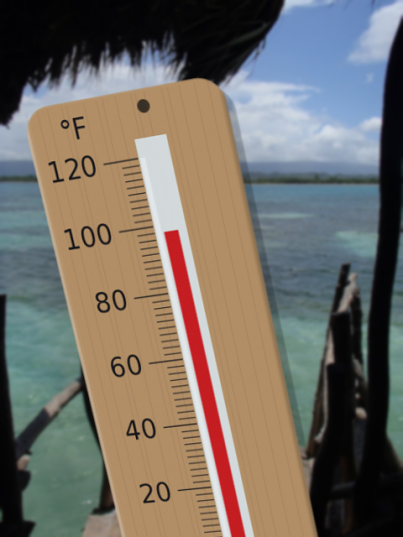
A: 98 °F
